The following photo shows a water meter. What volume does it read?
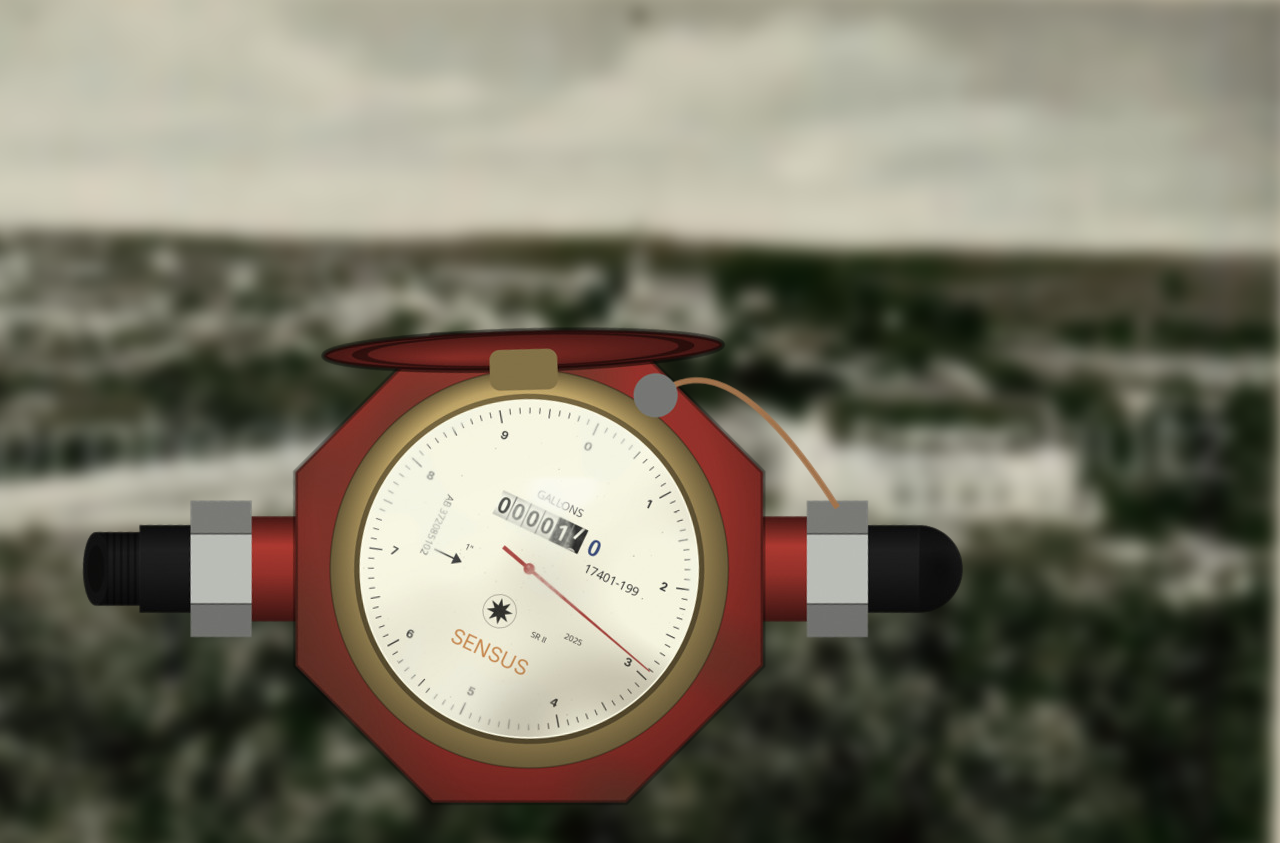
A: 172.9 gal
